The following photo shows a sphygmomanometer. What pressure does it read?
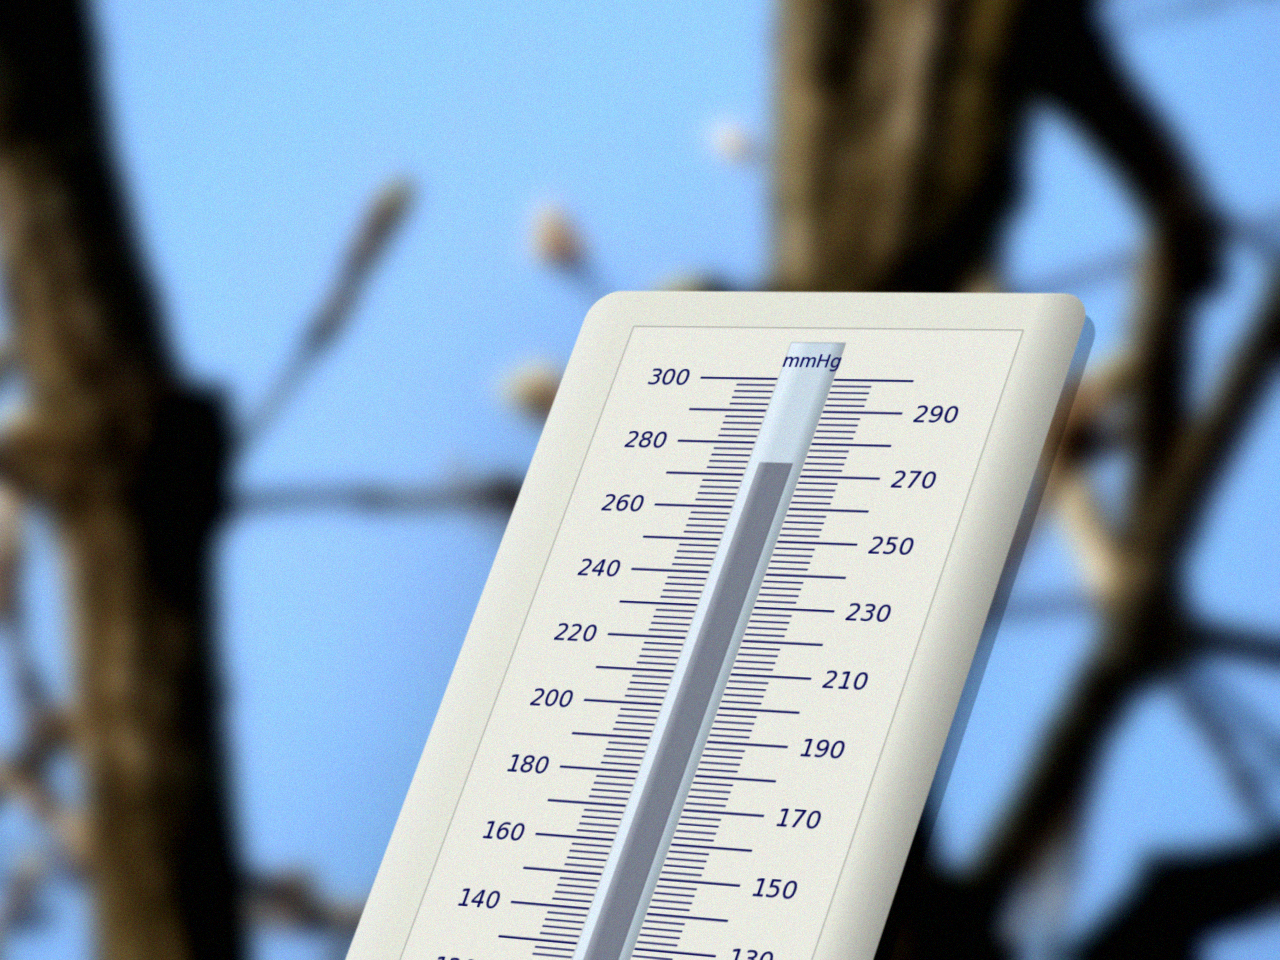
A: 274 mmHg
